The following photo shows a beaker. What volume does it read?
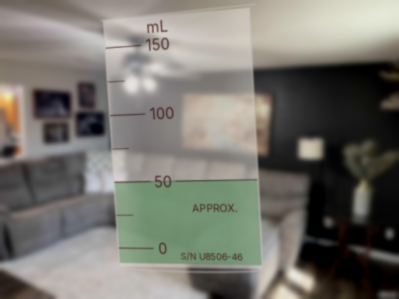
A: 50 mL
